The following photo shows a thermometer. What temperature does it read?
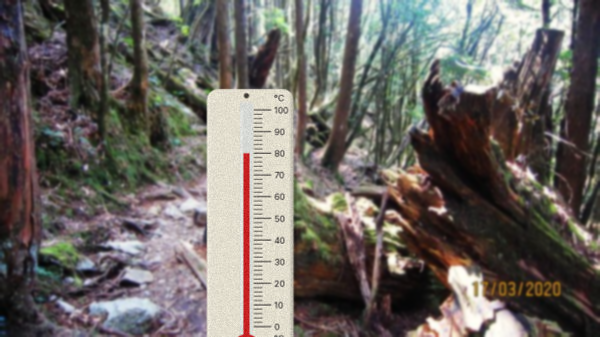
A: 80 °C
